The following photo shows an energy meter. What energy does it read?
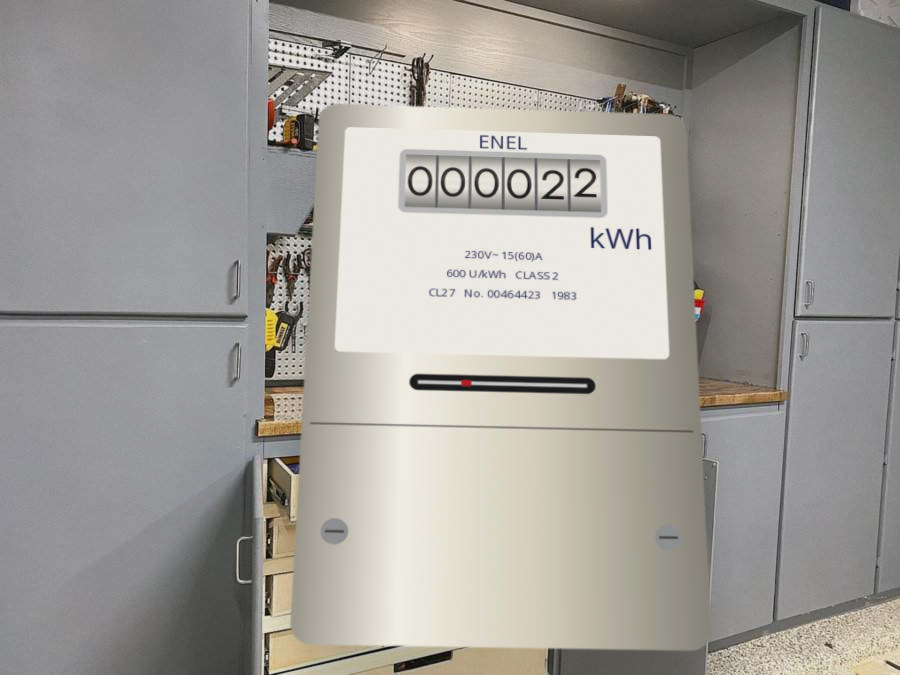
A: 22 kWh
